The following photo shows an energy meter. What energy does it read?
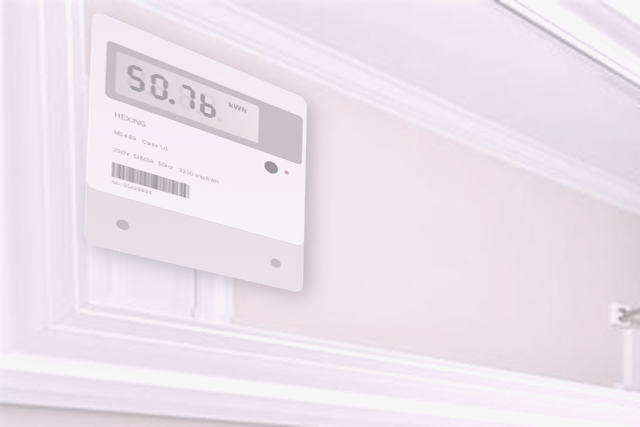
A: 50.76 kWh
